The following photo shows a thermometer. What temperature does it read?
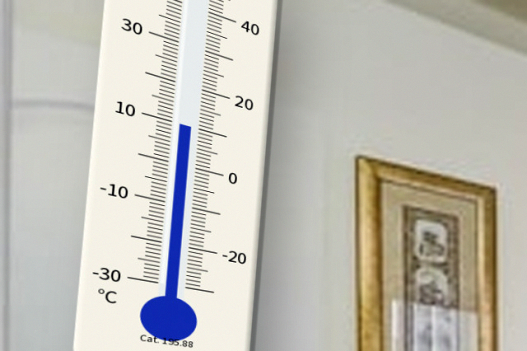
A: 10 °C
